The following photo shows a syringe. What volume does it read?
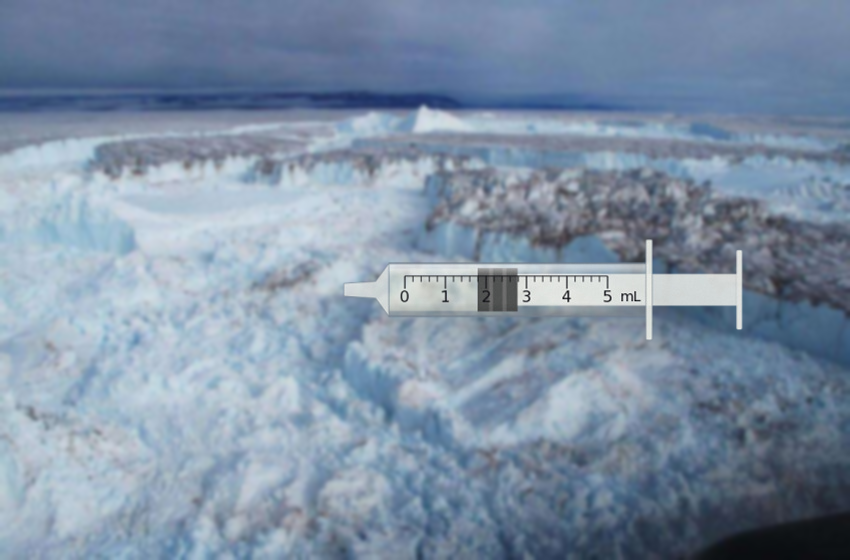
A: 1.8 mL
